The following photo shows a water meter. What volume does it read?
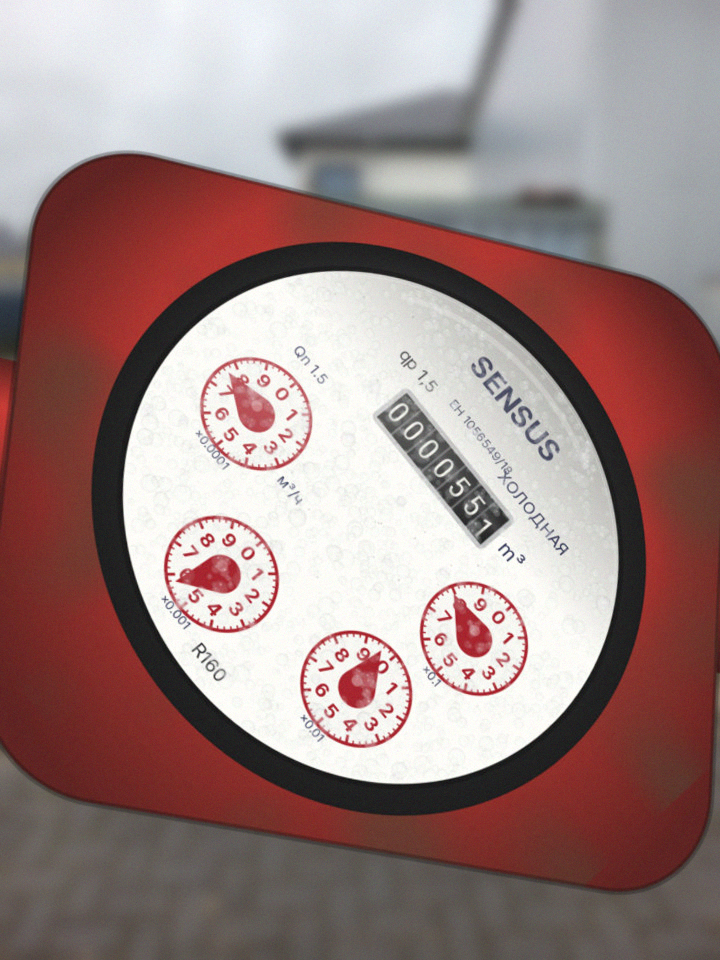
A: 550.7957 m³
